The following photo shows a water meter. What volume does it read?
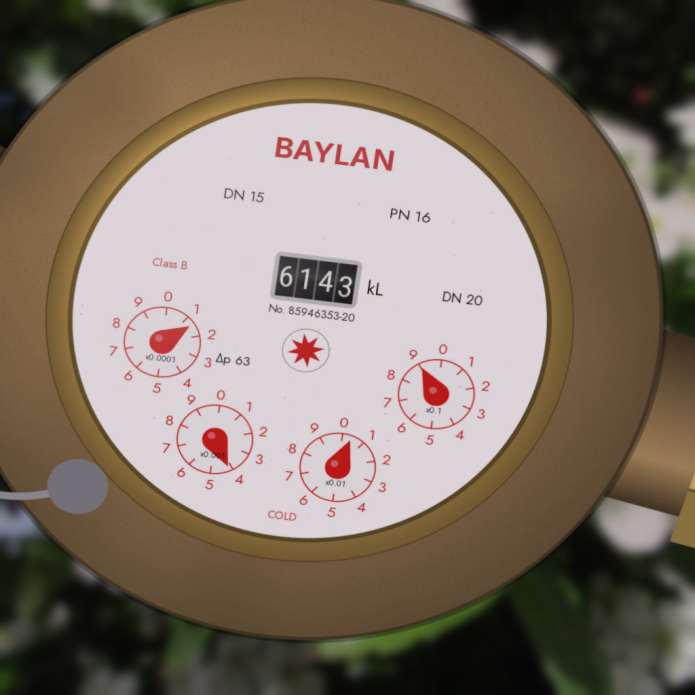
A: 6142.9041 kL
